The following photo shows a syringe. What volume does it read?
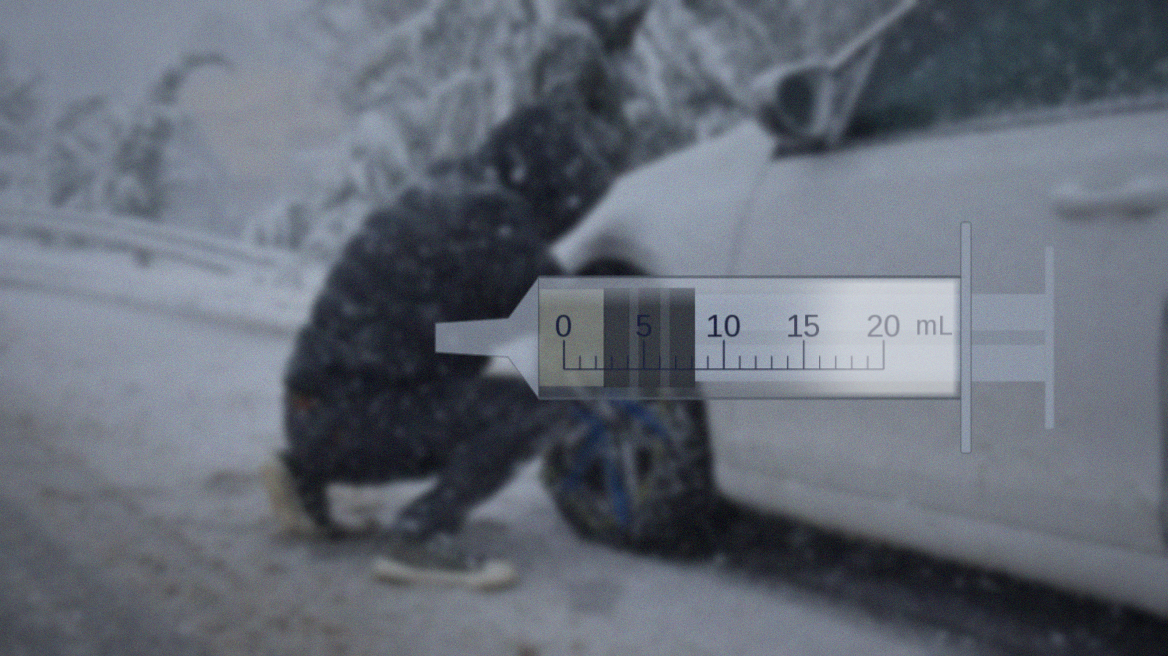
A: 2.5 mL
